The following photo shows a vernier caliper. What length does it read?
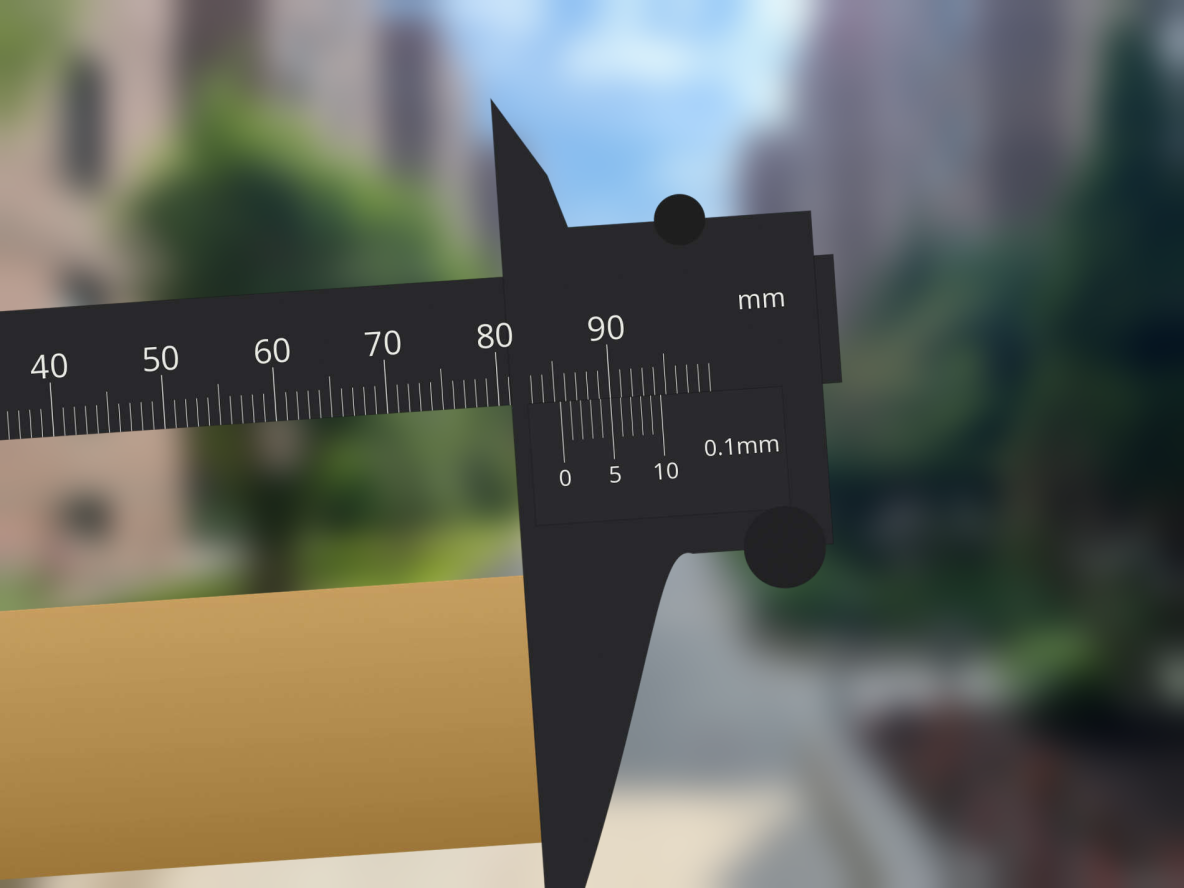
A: 85.5 mm
